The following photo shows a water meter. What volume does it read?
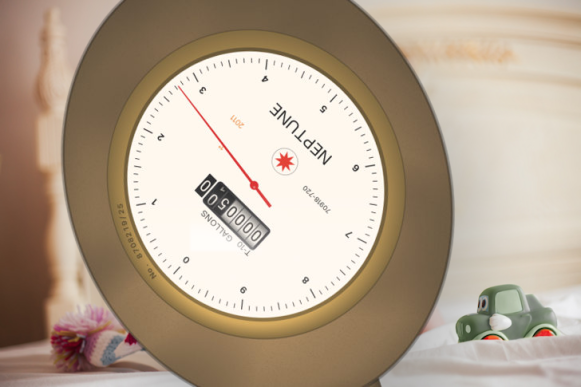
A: 502.7 gal
